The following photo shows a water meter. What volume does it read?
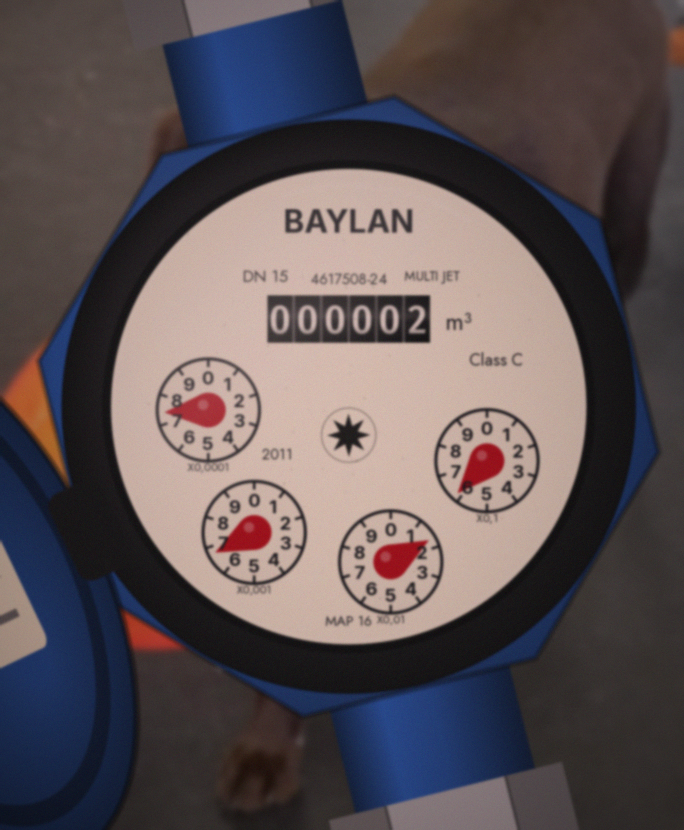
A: 2.6167 m³
